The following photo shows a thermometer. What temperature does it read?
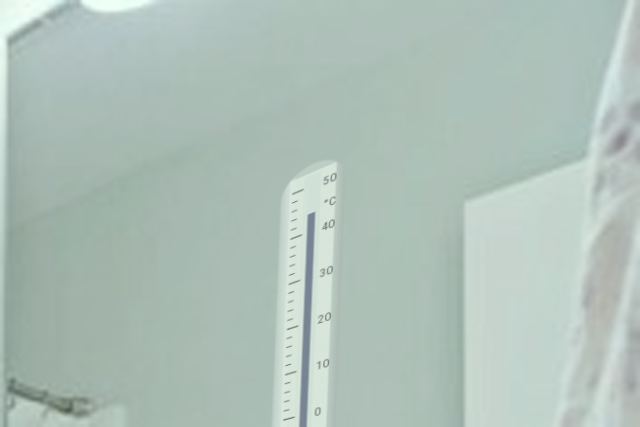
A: 44 °C
